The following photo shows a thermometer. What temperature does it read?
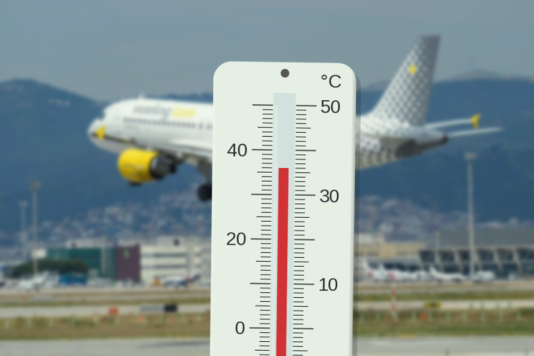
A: 36 °C
